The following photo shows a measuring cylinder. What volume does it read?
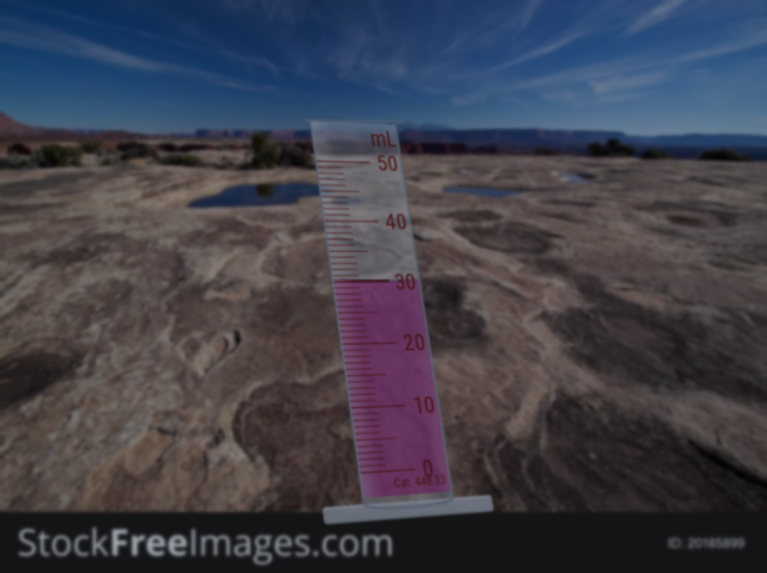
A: 30 mL
